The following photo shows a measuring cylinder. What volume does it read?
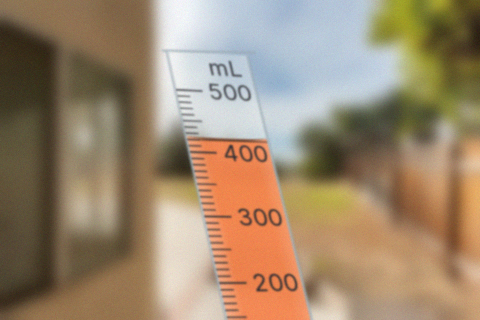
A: 420 mL
